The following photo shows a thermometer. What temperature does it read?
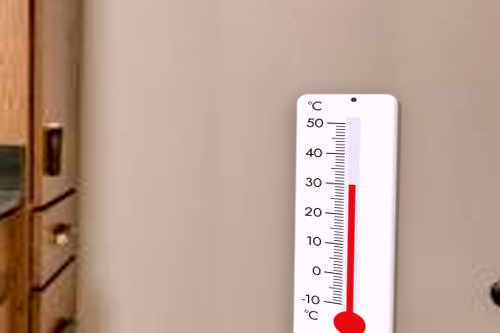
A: 30 °C
